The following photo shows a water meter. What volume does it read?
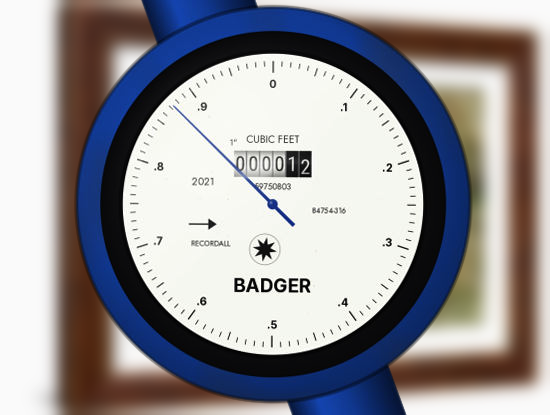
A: 11.87 ft³
